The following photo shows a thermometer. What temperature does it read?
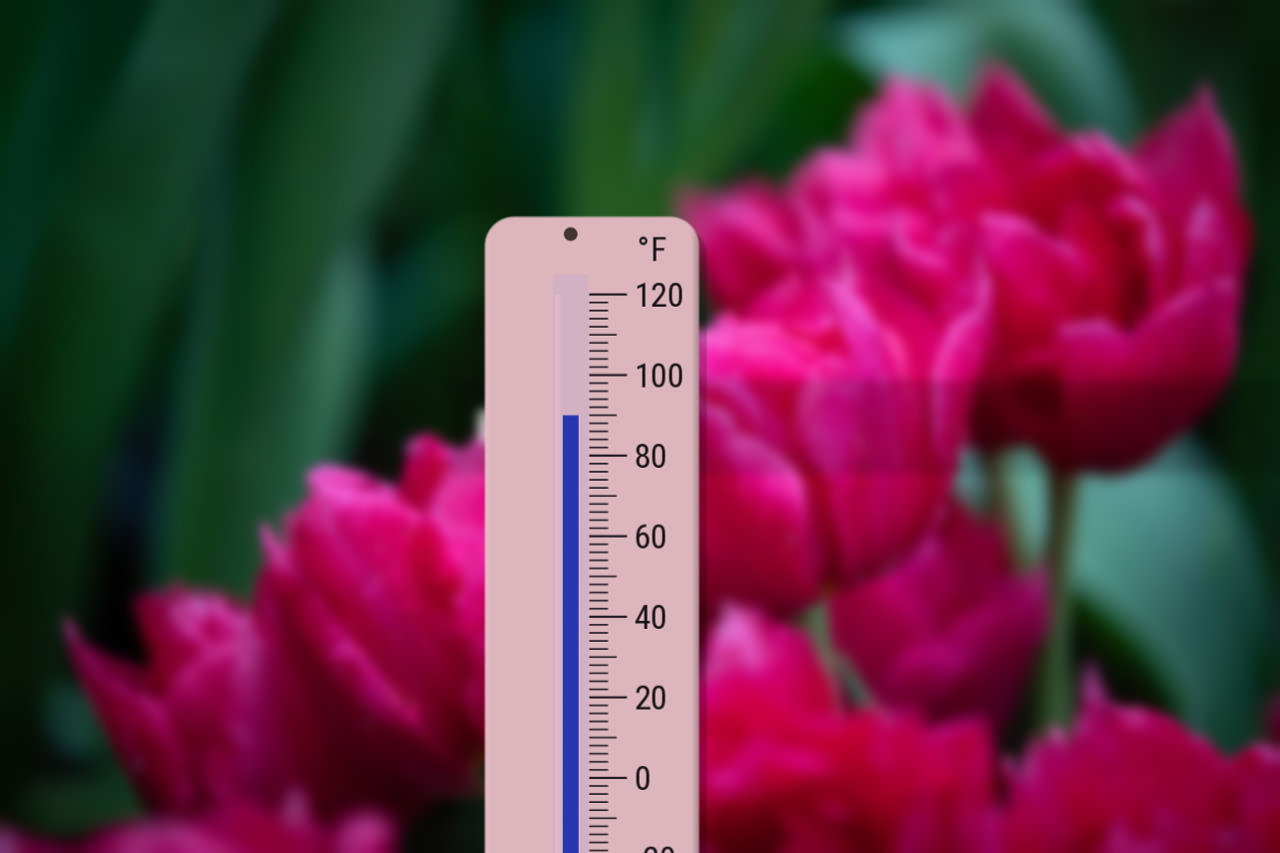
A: 90 °F
